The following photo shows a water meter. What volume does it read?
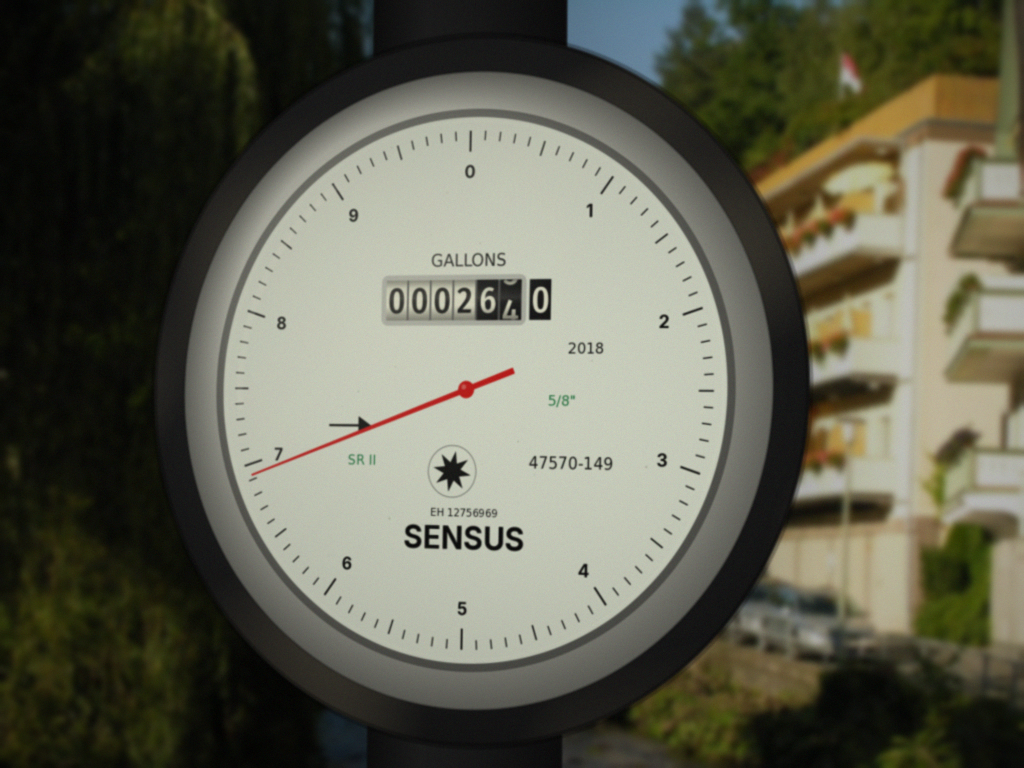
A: 2636.9 gal
